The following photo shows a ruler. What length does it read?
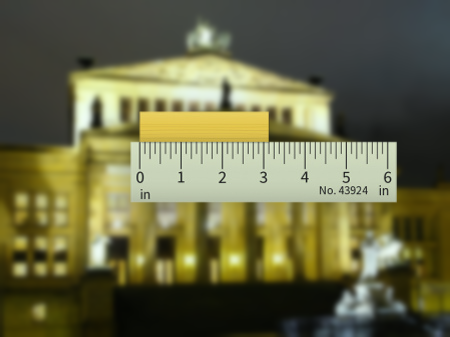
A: 3.125 in
